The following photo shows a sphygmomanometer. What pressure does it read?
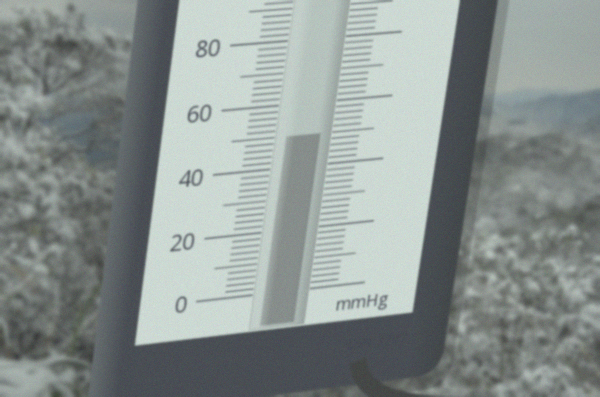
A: 50 mmHg
